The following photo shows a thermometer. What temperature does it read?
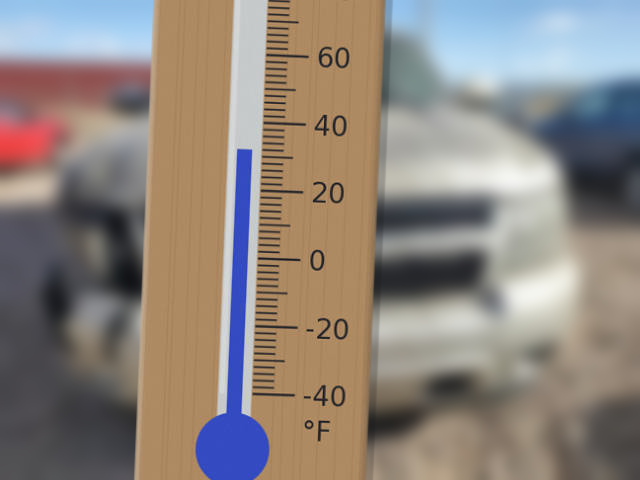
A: 32 °F
